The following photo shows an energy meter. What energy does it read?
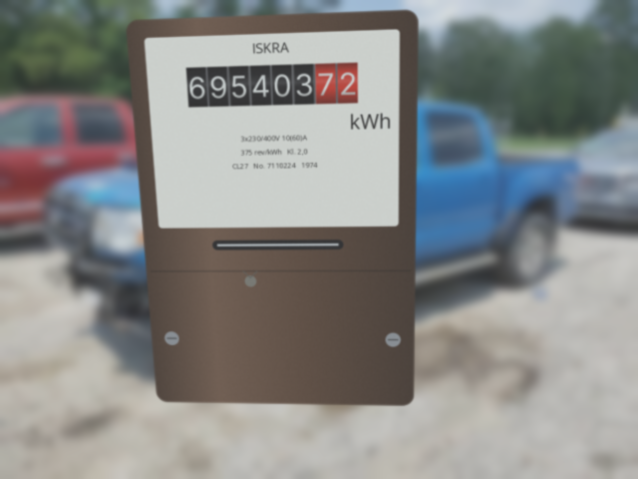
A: 695403.72 kWh
